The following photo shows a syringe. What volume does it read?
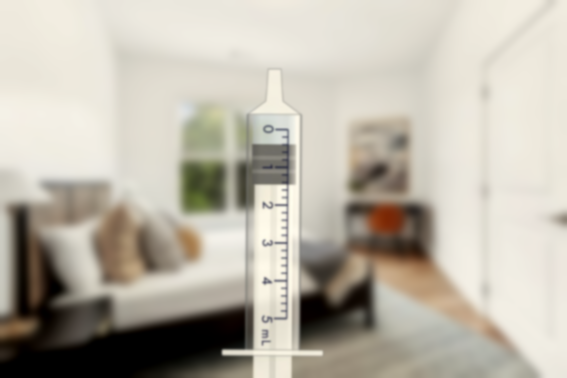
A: 0.4 mL
